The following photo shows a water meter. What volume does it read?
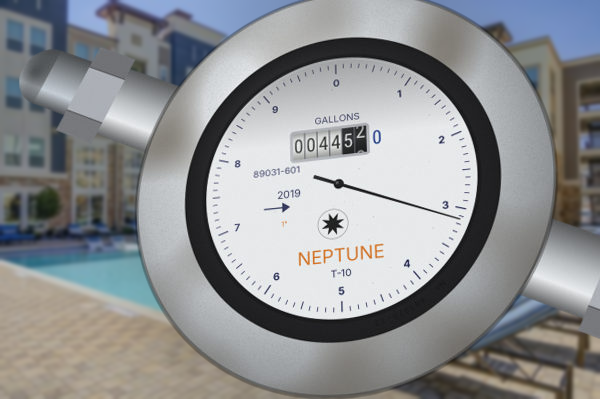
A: 44523.1 gal
